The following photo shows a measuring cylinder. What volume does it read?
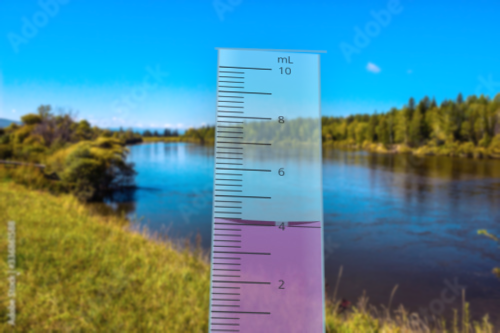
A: 4 mL
